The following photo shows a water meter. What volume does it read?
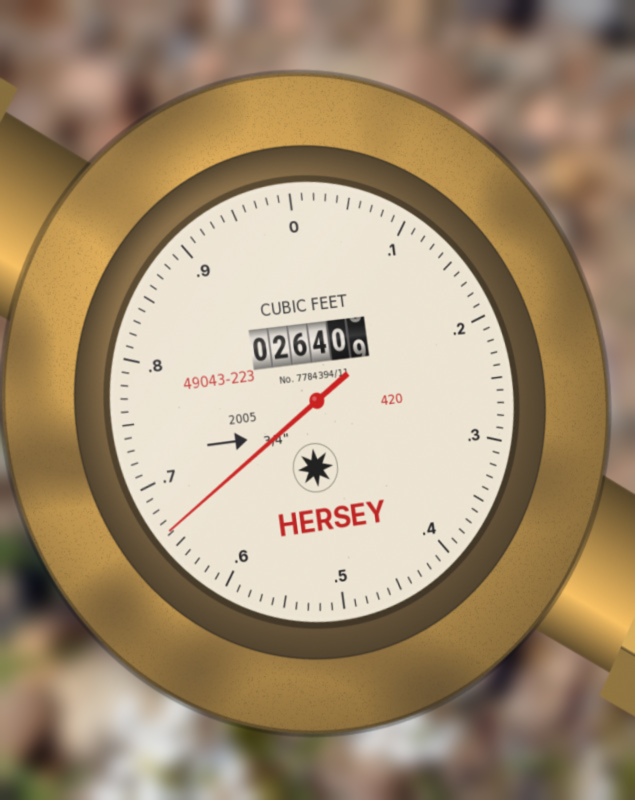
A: 26408.66 ft³
